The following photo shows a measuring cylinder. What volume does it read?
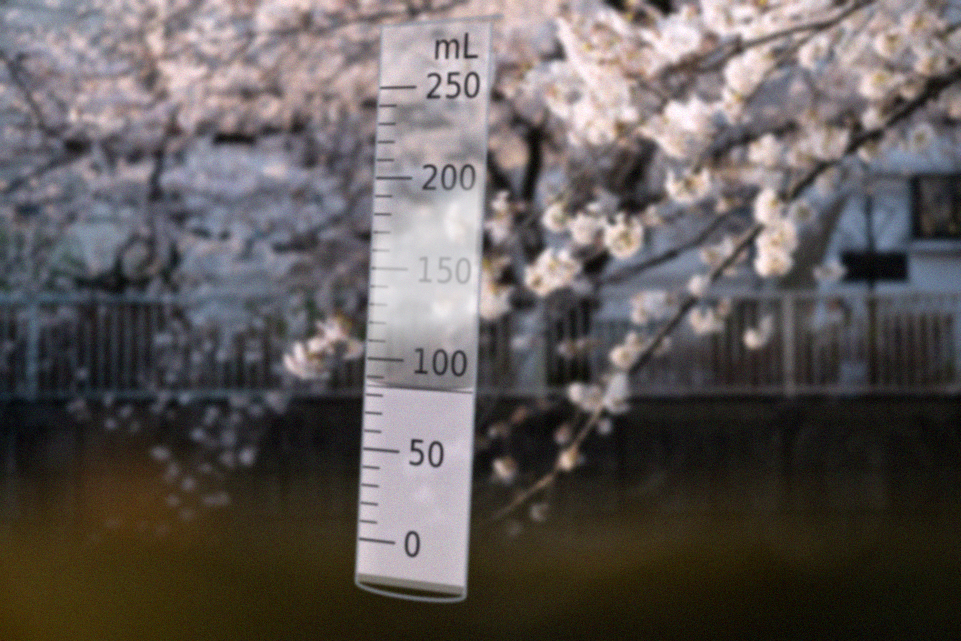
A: 85 mL
